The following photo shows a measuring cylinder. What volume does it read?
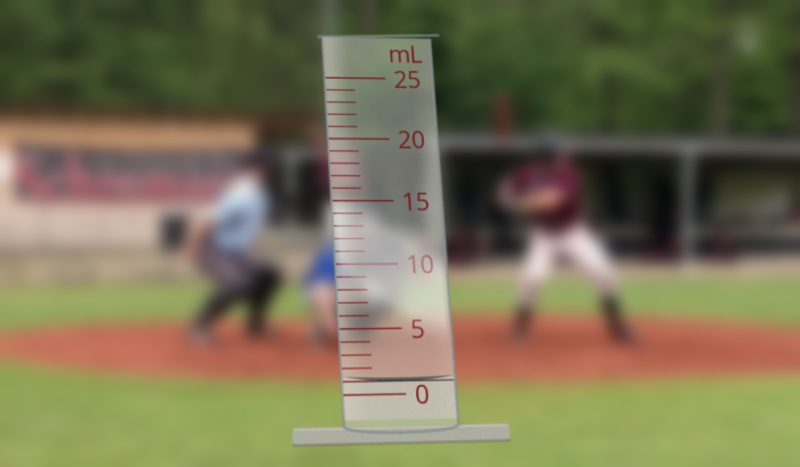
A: 1 mL
